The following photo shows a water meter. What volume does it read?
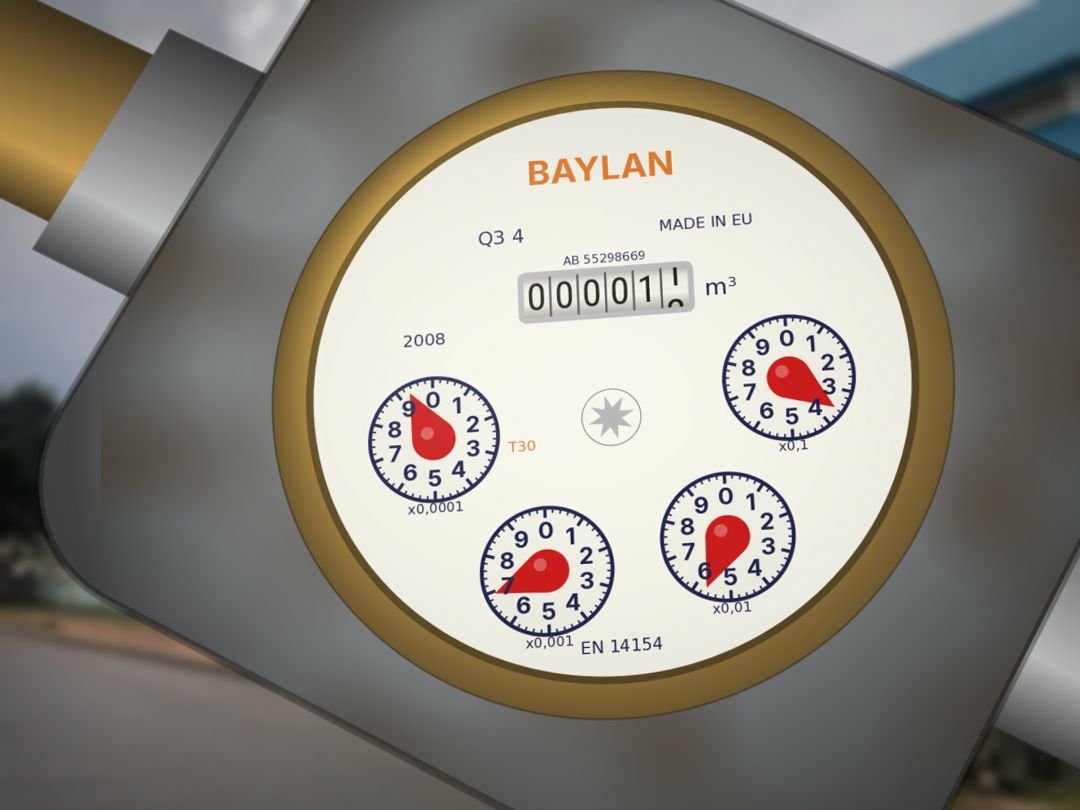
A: 11.3569 m³
